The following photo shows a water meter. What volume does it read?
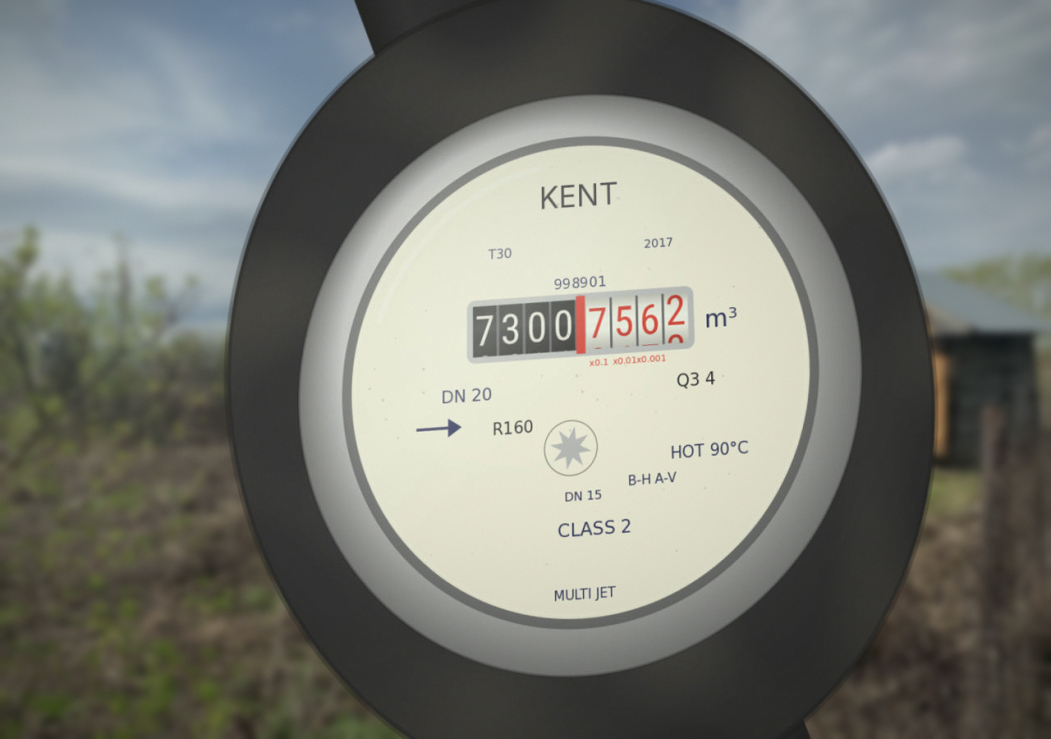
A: 7300.7562 m³
